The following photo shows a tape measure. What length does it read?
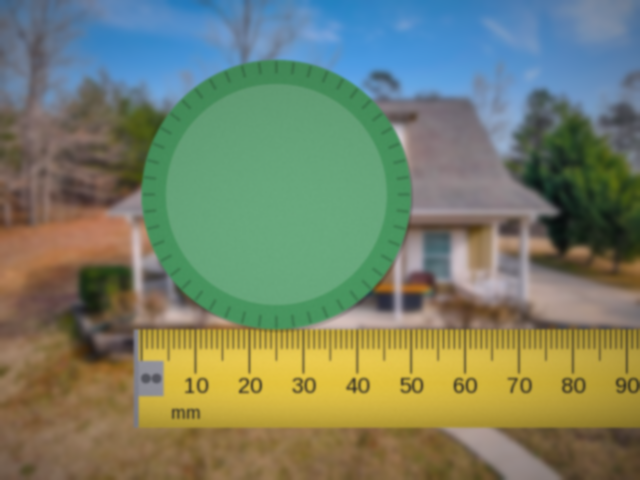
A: 50 mm
